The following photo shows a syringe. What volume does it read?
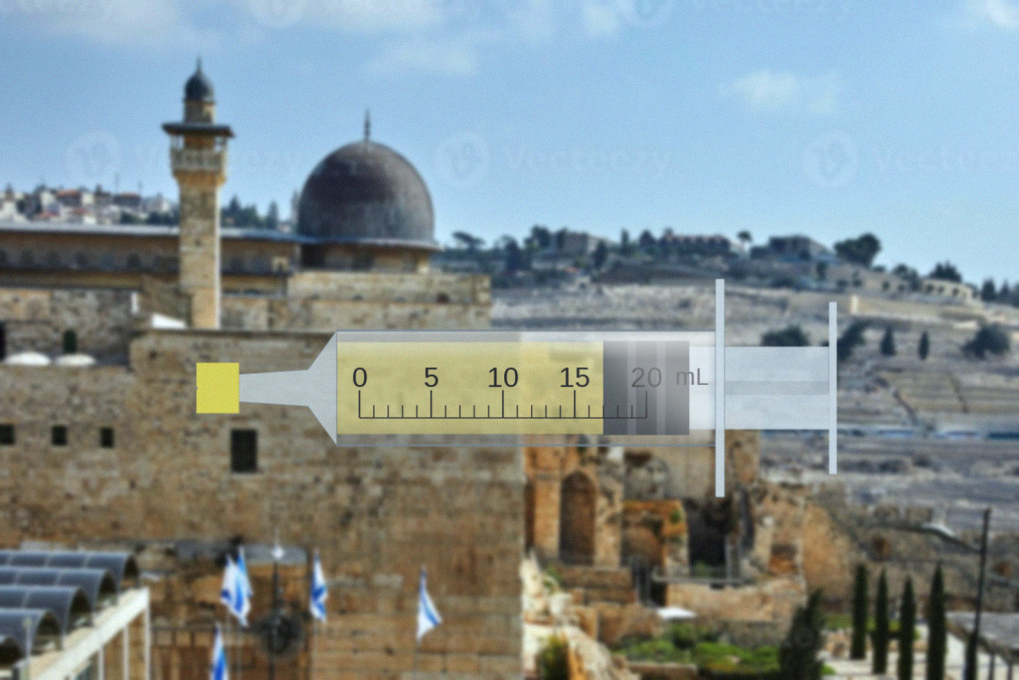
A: 17 mL
